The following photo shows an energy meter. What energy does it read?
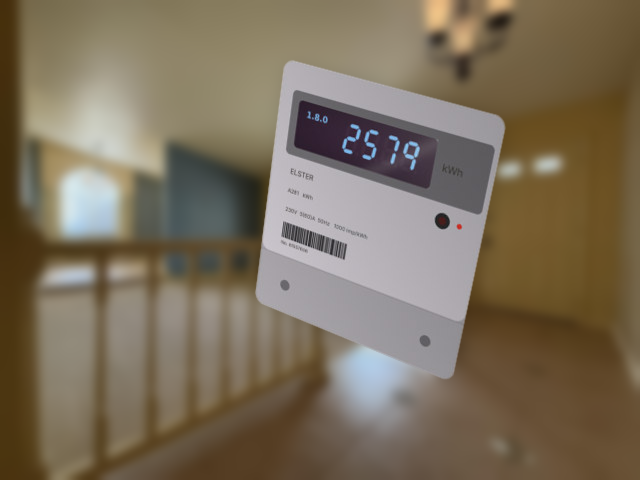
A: 2579 kWh
